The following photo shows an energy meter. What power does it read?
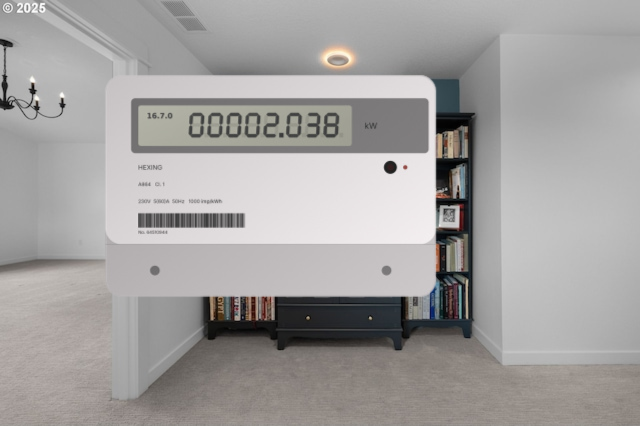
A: 2.038 kW
